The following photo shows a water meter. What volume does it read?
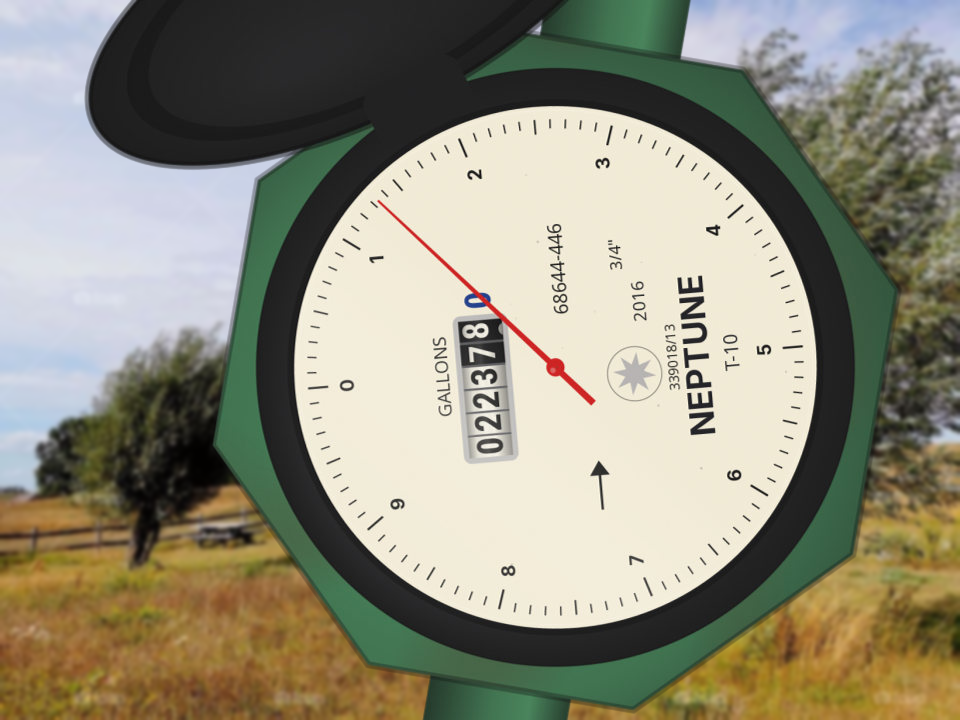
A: 223781.3 gal
